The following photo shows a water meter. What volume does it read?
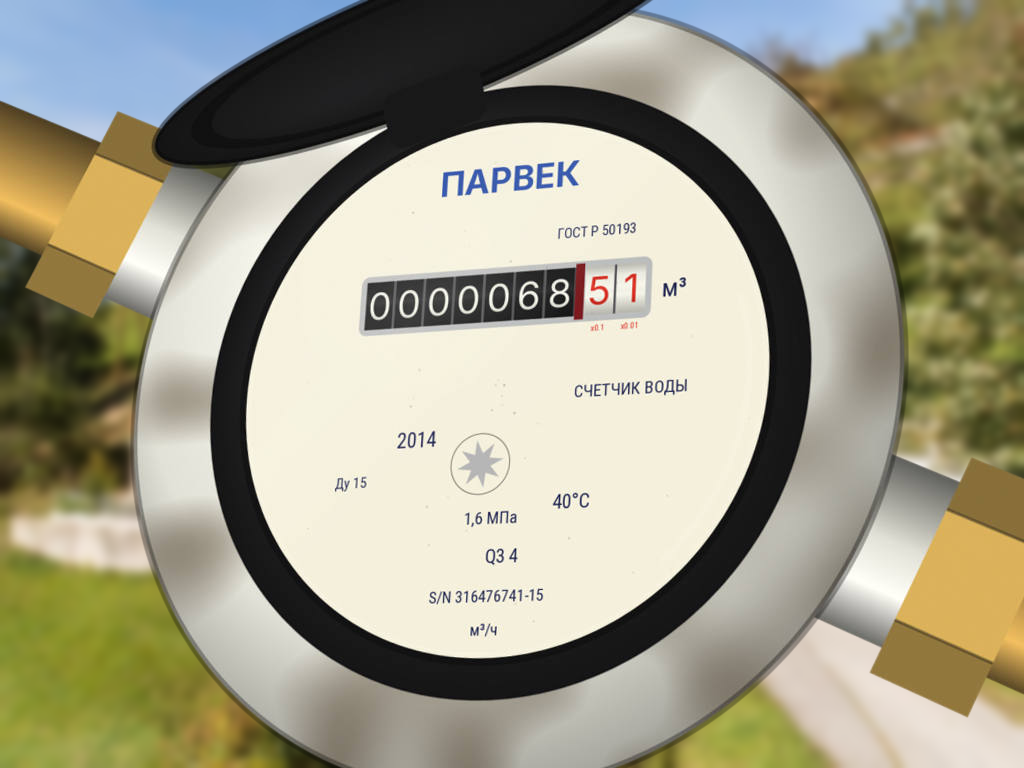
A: 68.51 m³
